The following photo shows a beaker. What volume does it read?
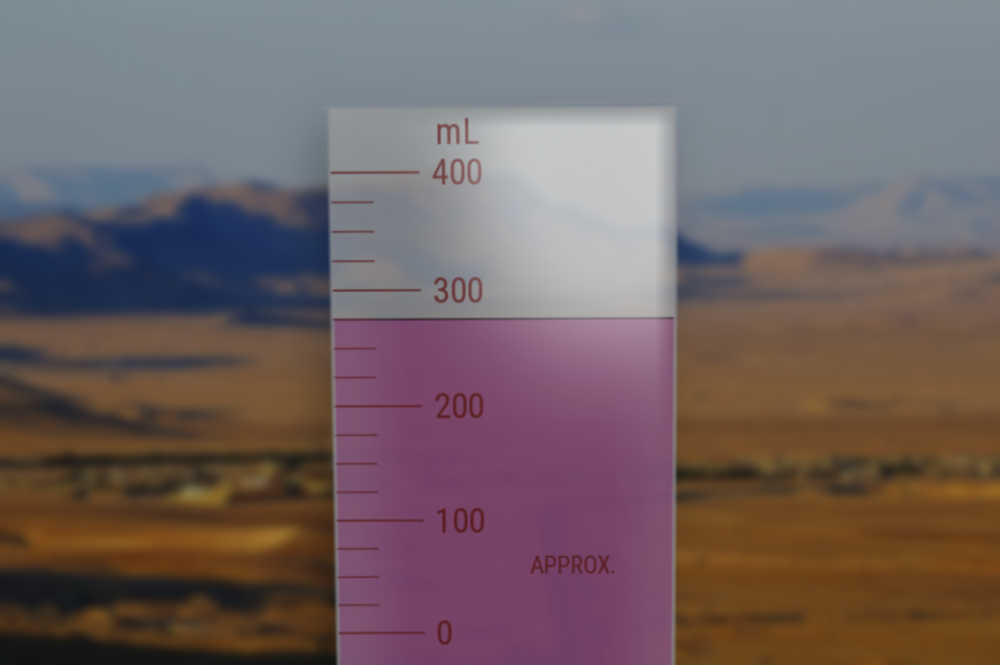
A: 275 mL
